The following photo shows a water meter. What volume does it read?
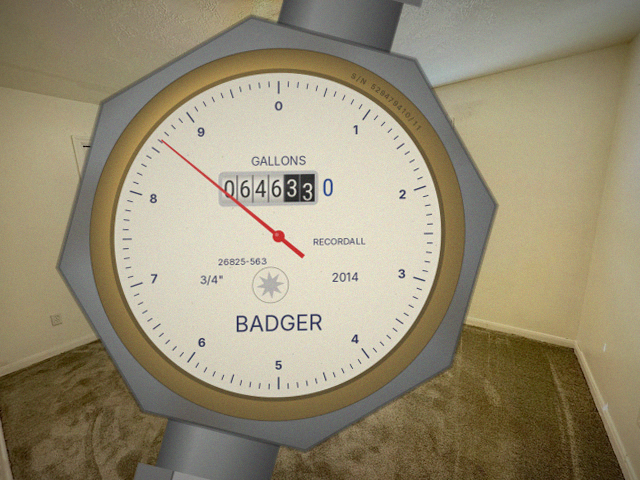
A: 646328.6 gal
